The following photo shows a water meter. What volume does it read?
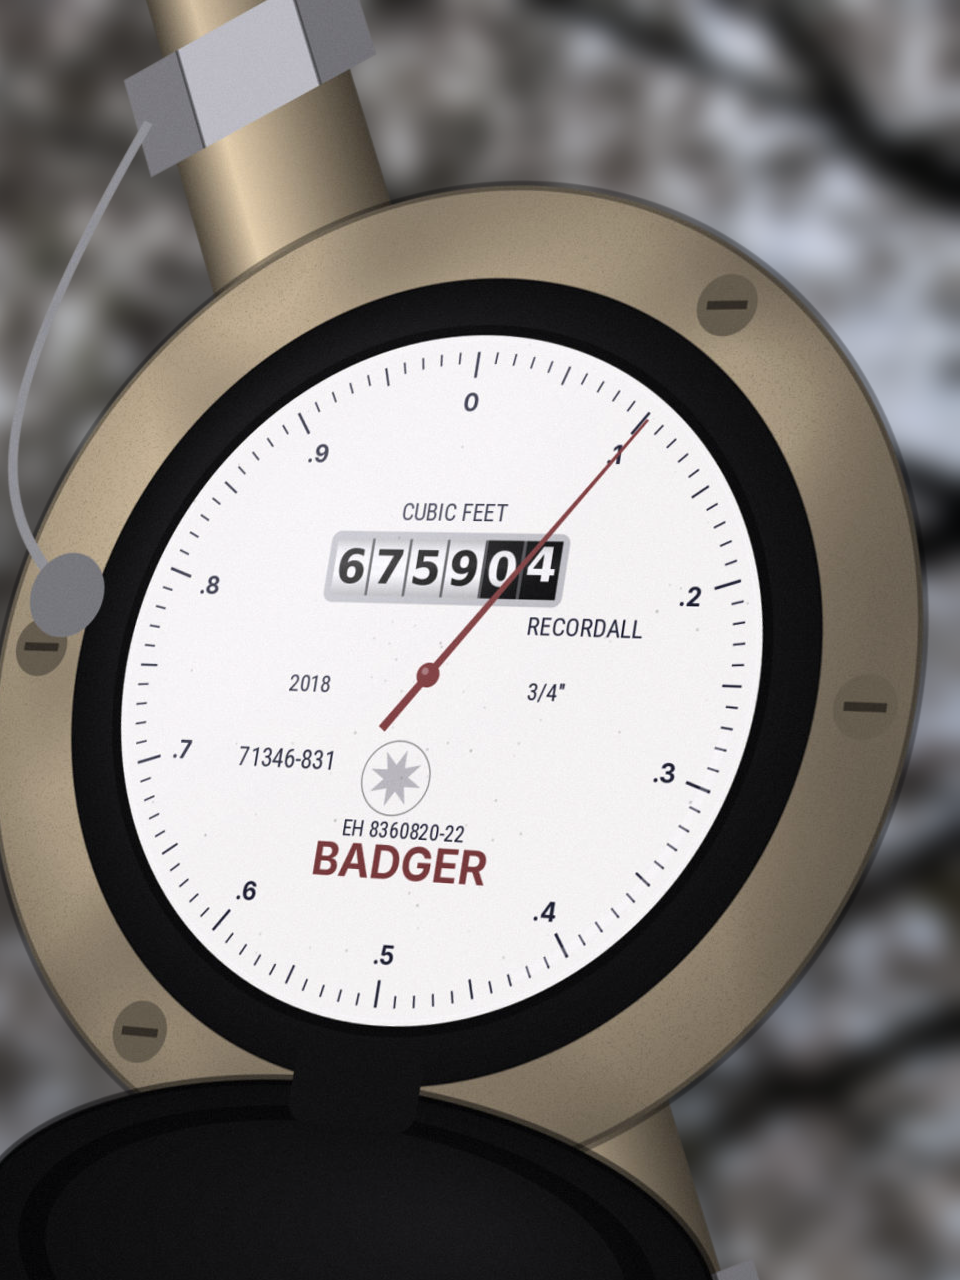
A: 675904.10 ft³
